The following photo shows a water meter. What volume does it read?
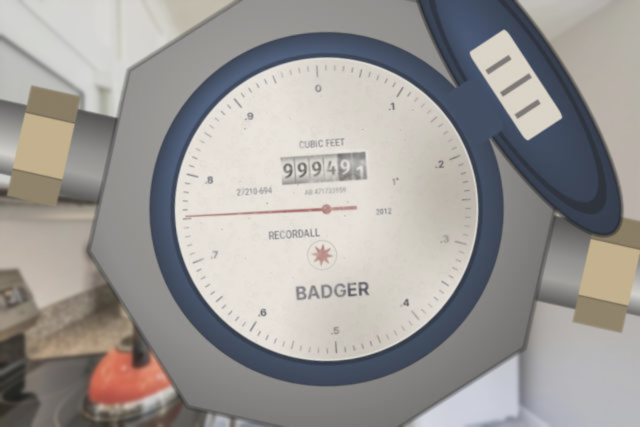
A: 999490.75 ft³
